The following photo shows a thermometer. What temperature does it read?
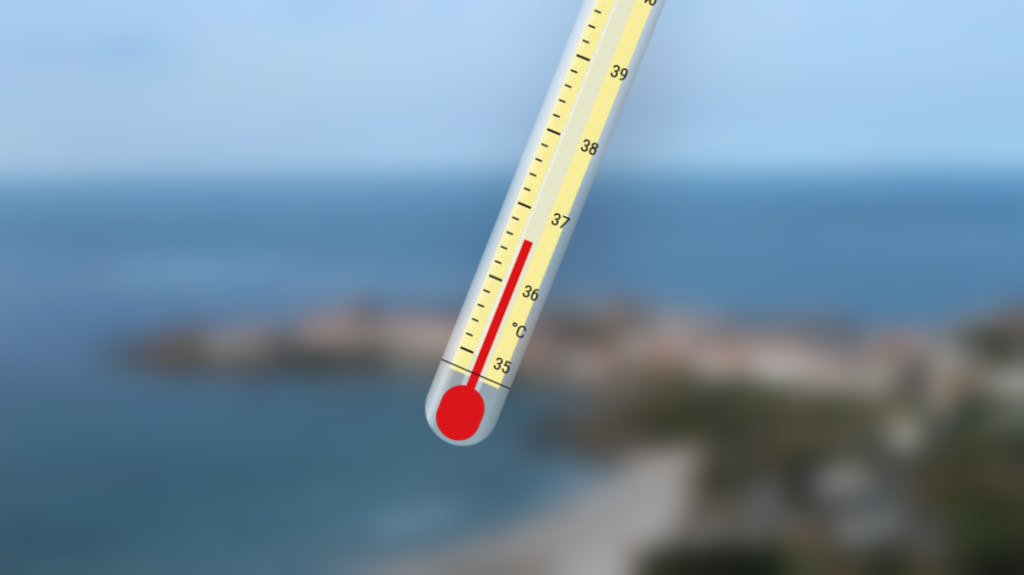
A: 36.6 °C
